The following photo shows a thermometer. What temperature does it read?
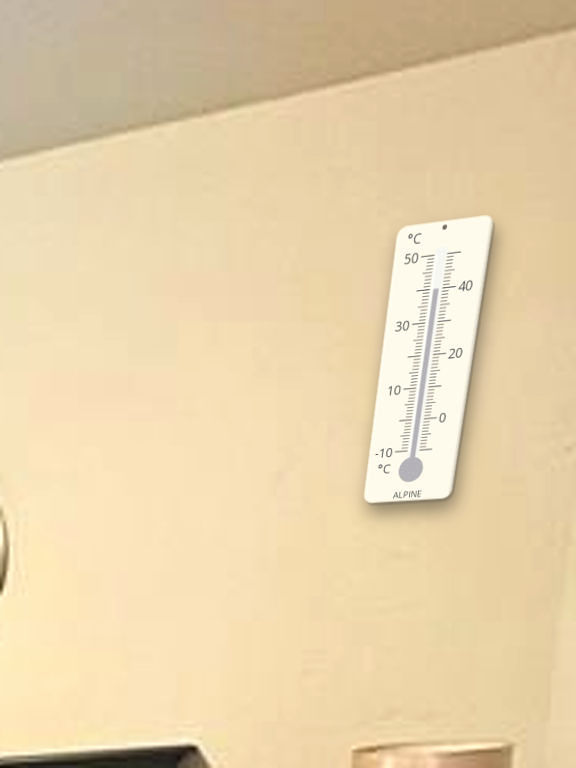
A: 40 °C
